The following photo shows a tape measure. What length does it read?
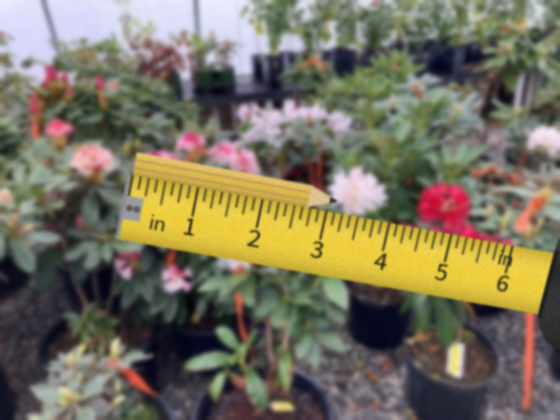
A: 3.125 in
